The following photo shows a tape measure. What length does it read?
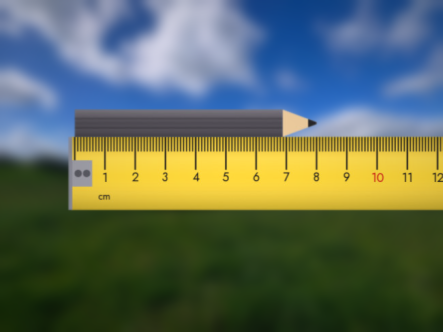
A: 8 cm
